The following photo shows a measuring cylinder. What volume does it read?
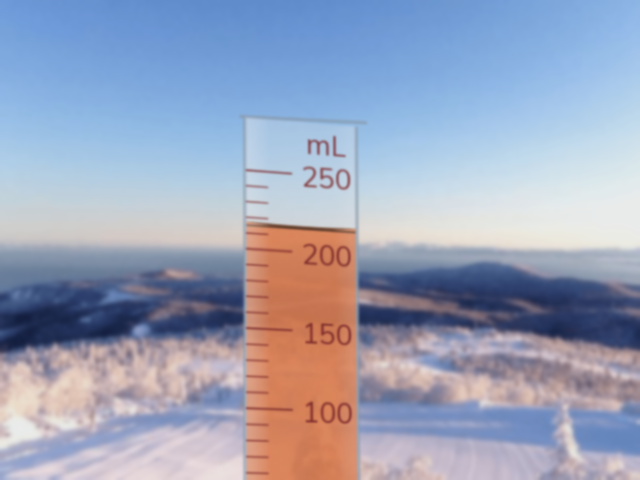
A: 215 mL
